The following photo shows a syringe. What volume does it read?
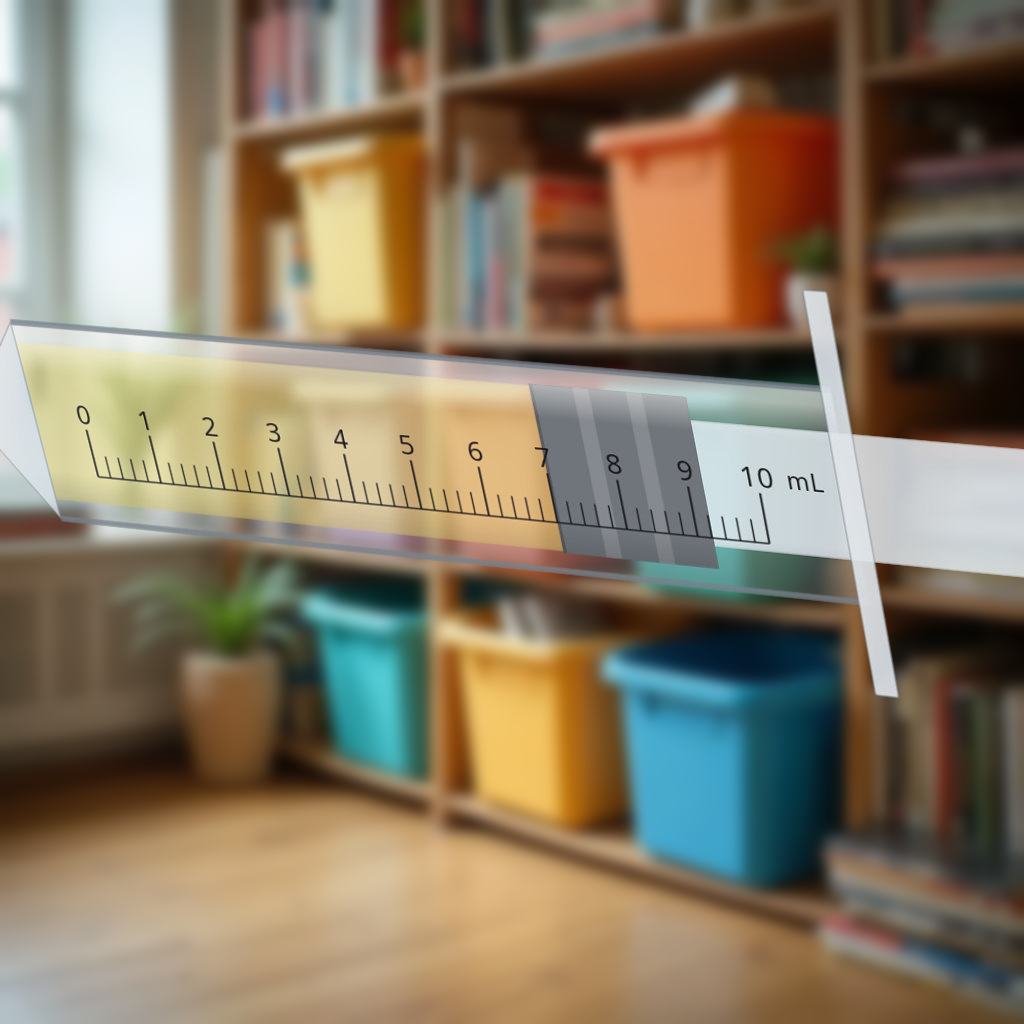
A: 7 mL
